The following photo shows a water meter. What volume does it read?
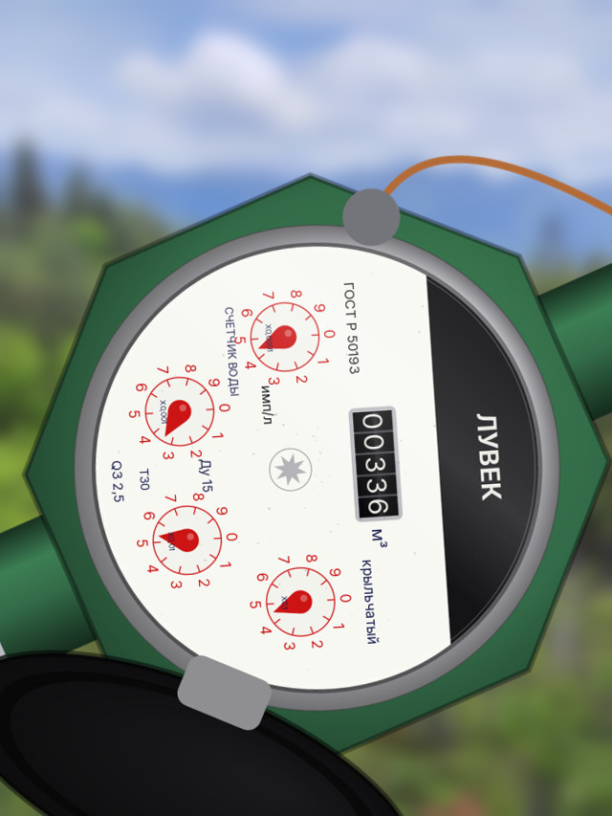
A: 336.4534 m³
